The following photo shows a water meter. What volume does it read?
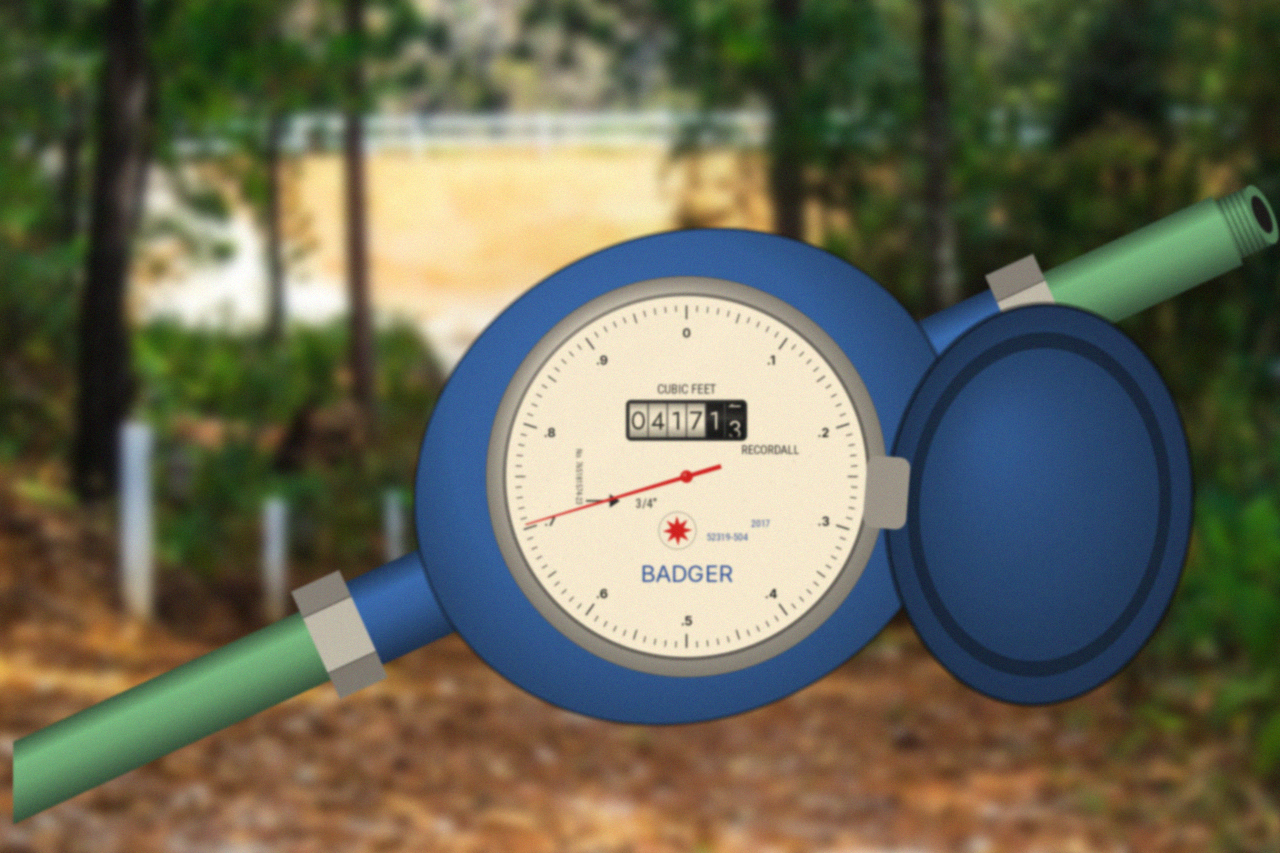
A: 41712.70 ft³
